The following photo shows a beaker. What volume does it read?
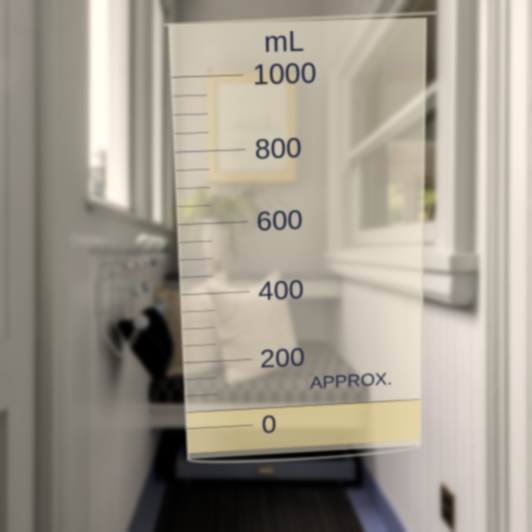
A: 50 mL
